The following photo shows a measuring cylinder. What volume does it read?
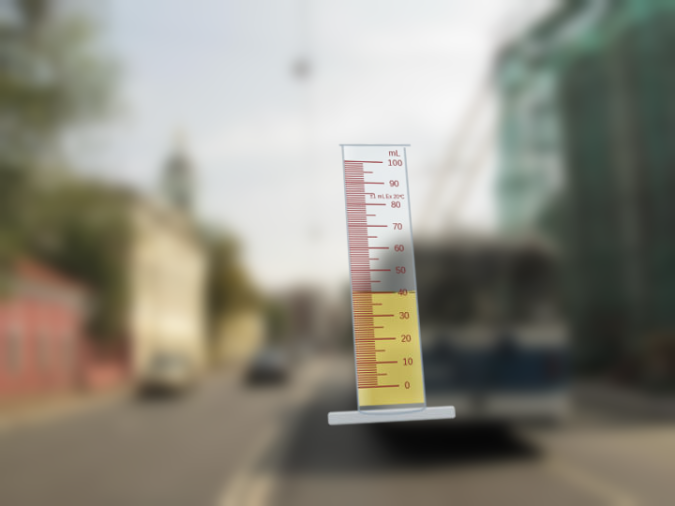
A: 40 mL
